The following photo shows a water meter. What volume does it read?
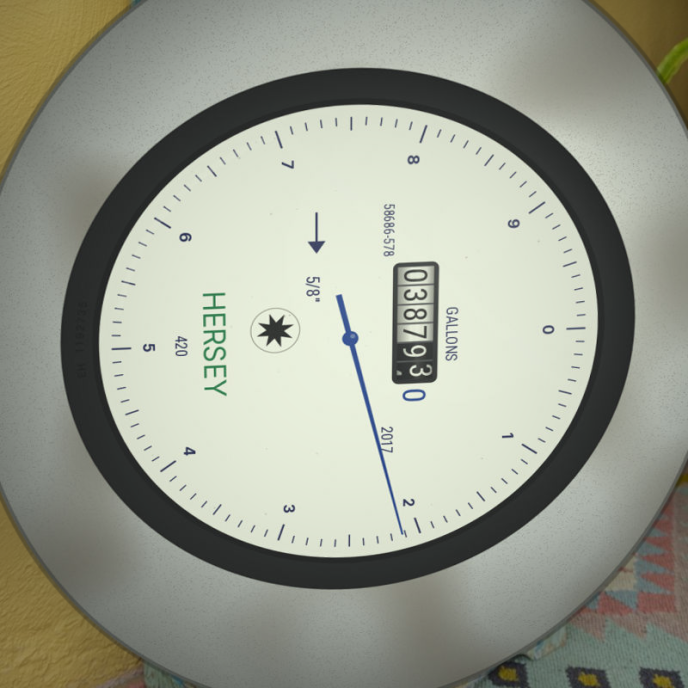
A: 387932.1 gal
